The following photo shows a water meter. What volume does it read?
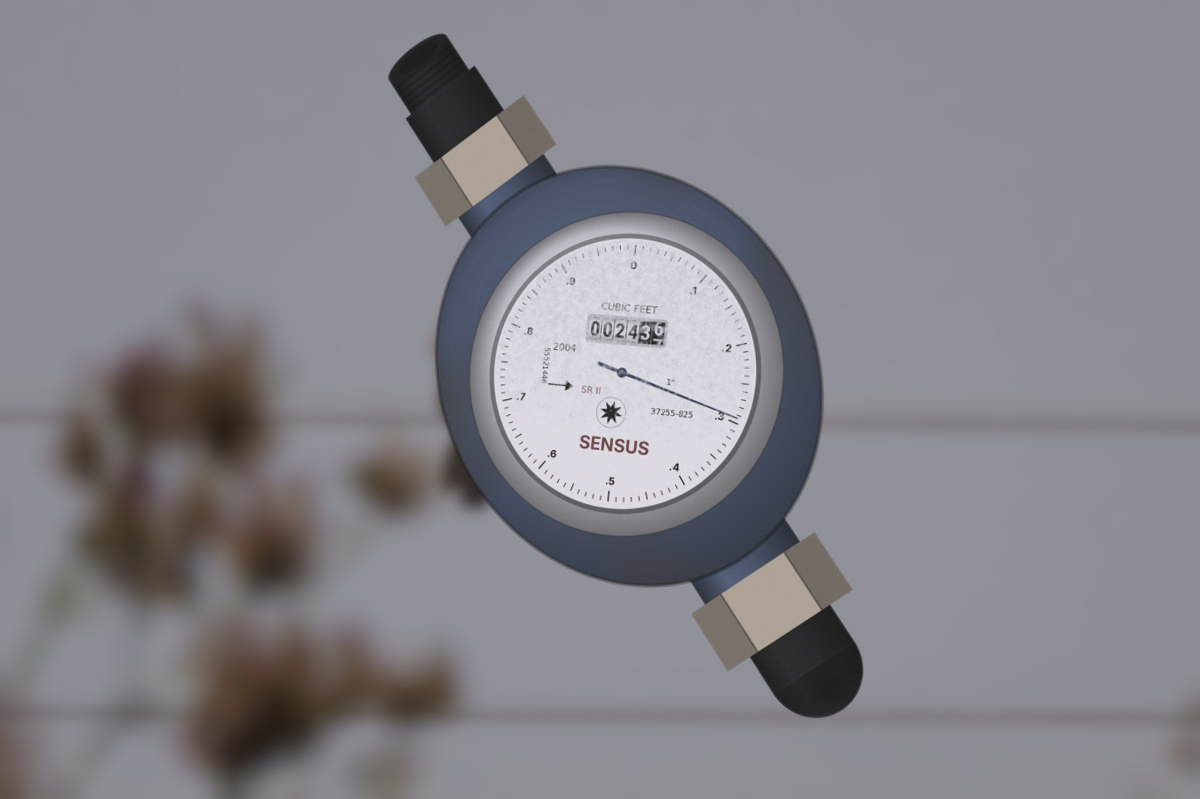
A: 2436.29 ft³
